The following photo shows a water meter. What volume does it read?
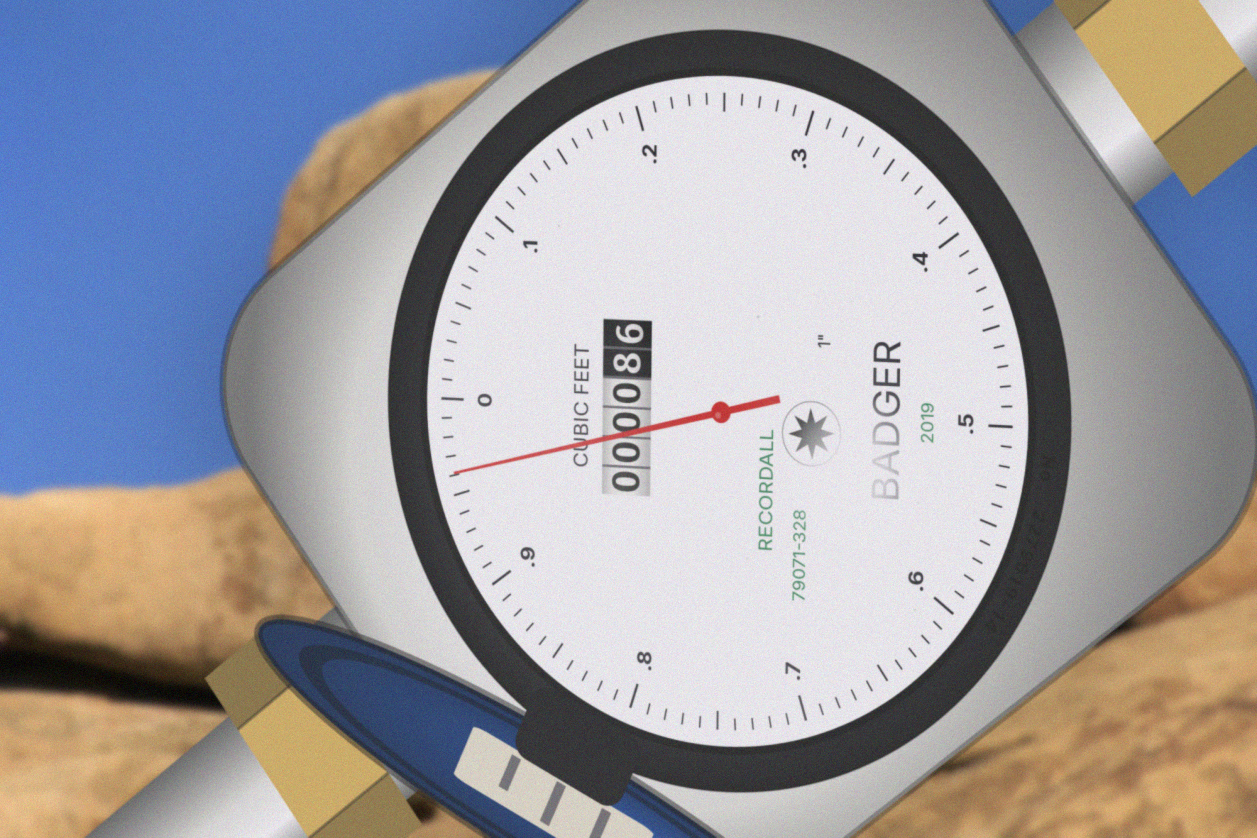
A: 85.96 ft³
